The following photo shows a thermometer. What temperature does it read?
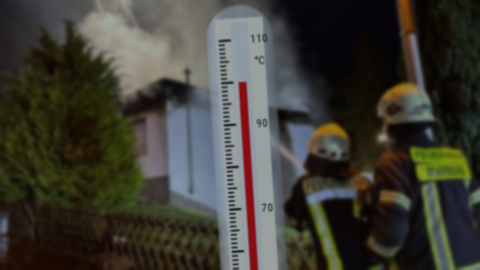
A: 100 °C
